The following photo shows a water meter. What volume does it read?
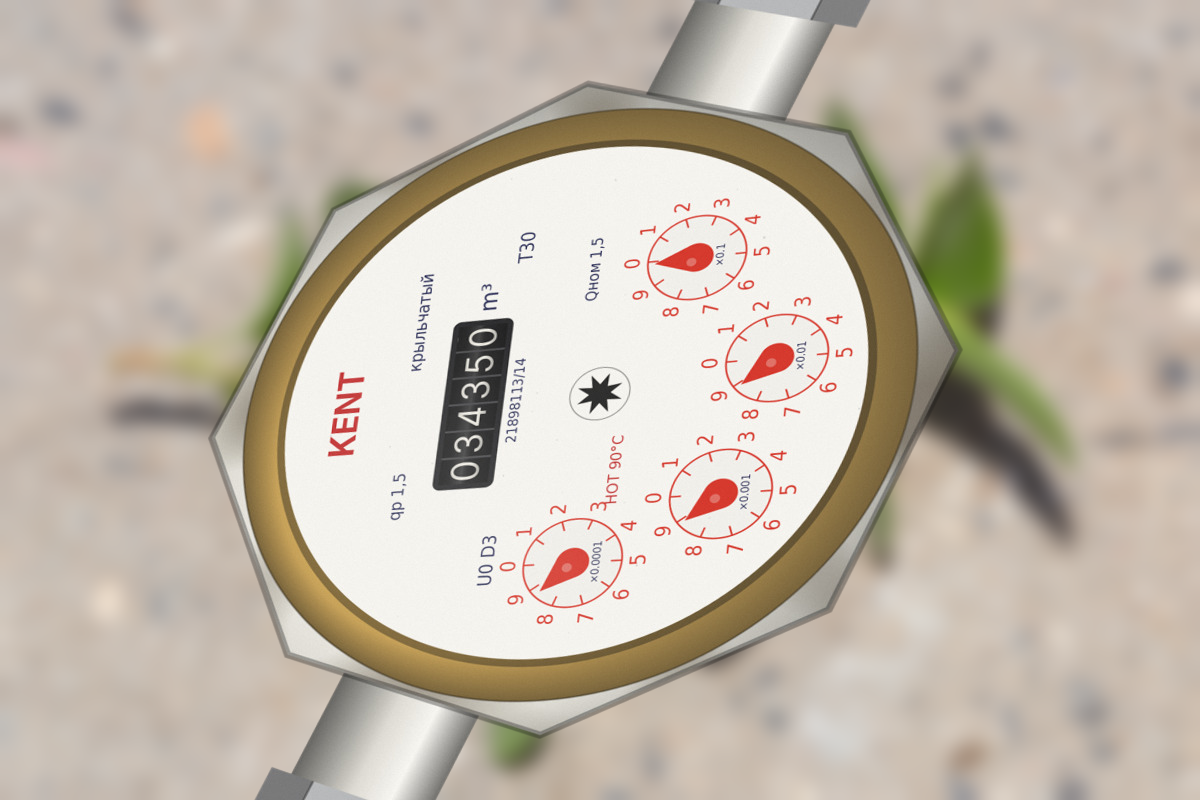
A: 34349.9888 m³
